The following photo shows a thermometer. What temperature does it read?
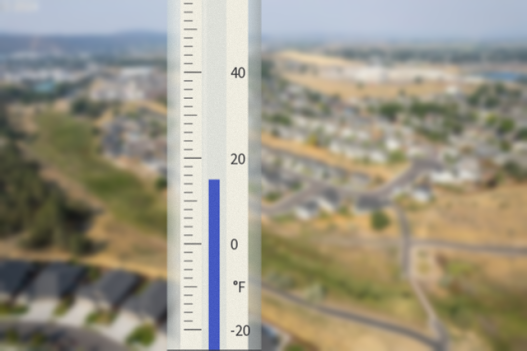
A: 15 °F
